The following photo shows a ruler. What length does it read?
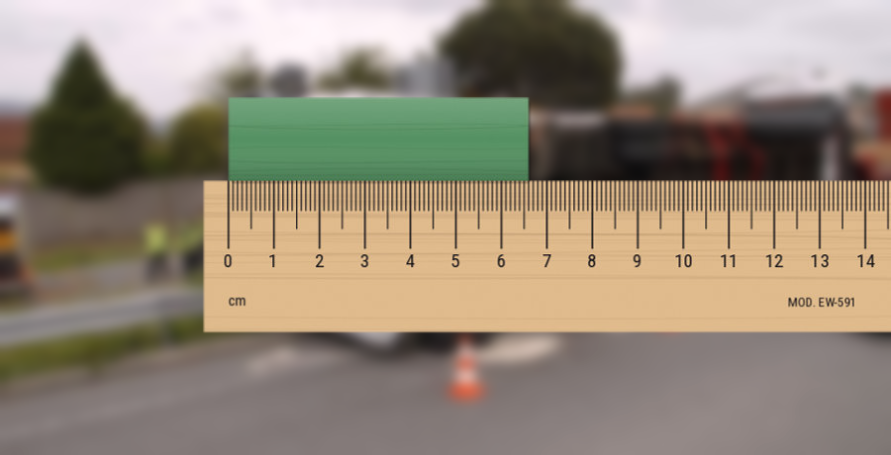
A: 6.6 cm
